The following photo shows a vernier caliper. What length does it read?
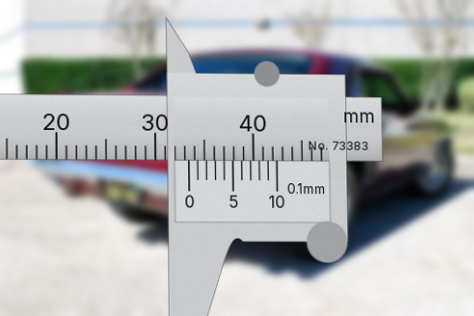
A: 33.4 mm
